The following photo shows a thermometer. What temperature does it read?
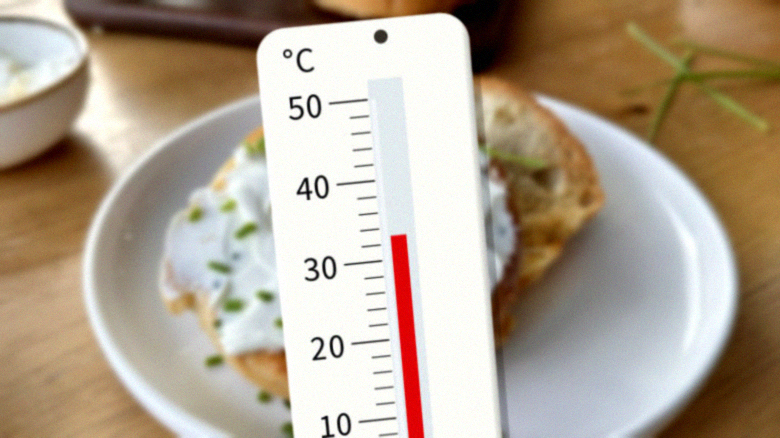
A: 33 °C
